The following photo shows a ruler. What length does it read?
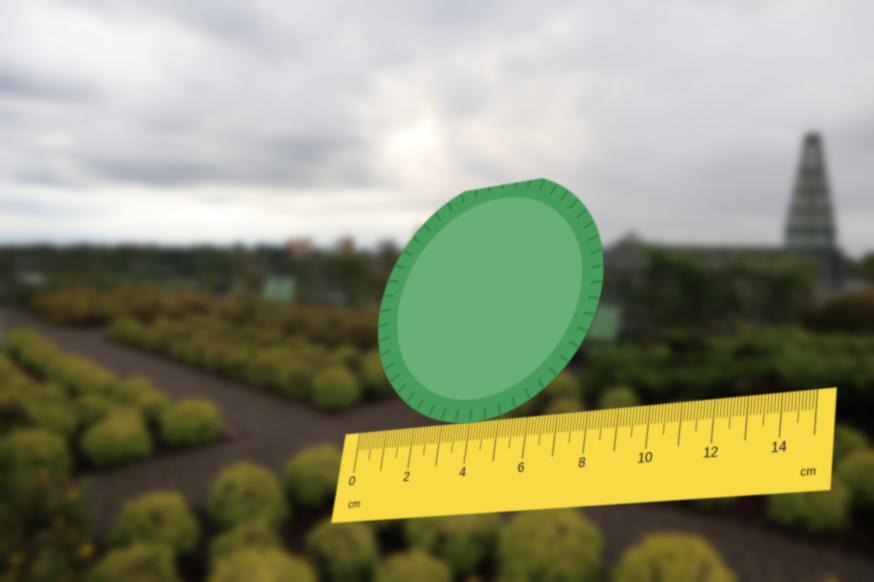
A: 8 cm
